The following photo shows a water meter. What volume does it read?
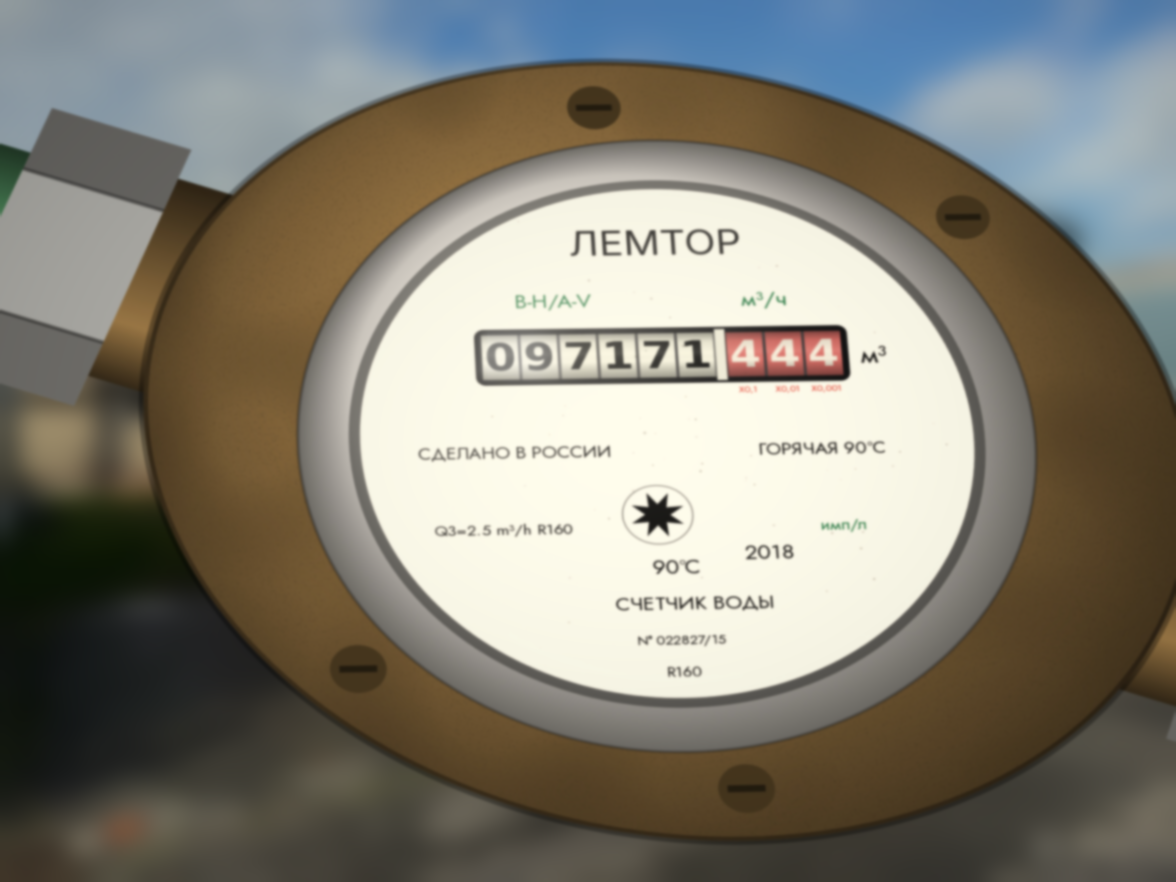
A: 97171.444 m³
